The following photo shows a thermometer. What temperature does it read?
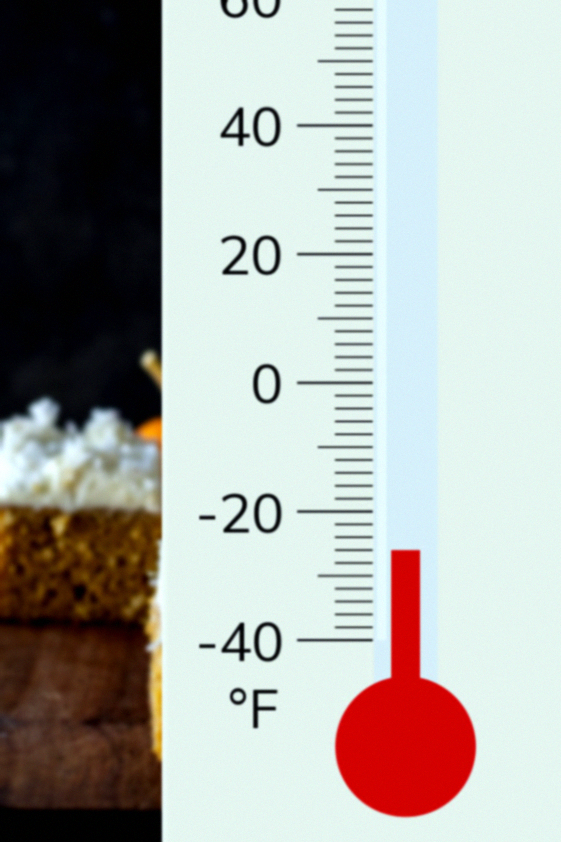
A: -26 °F
